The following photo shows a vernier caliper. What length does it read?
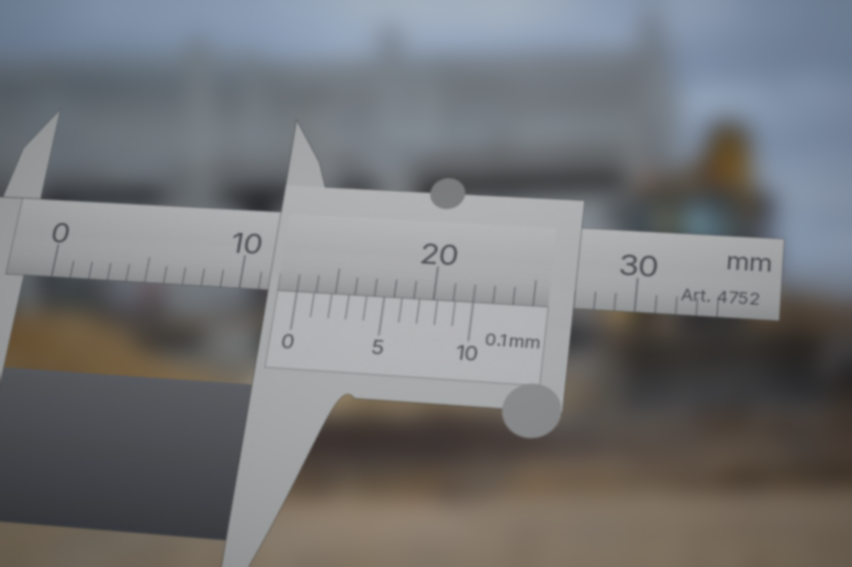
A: 13.0 mm
